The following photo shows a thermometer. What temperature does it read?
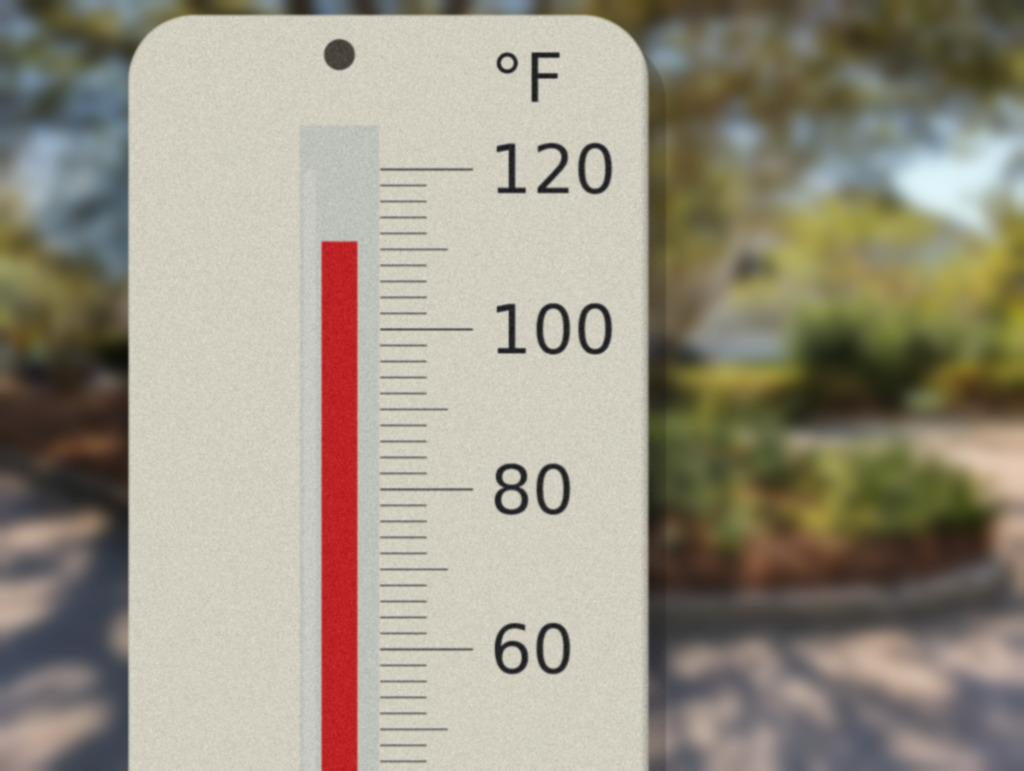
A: 111 °F
